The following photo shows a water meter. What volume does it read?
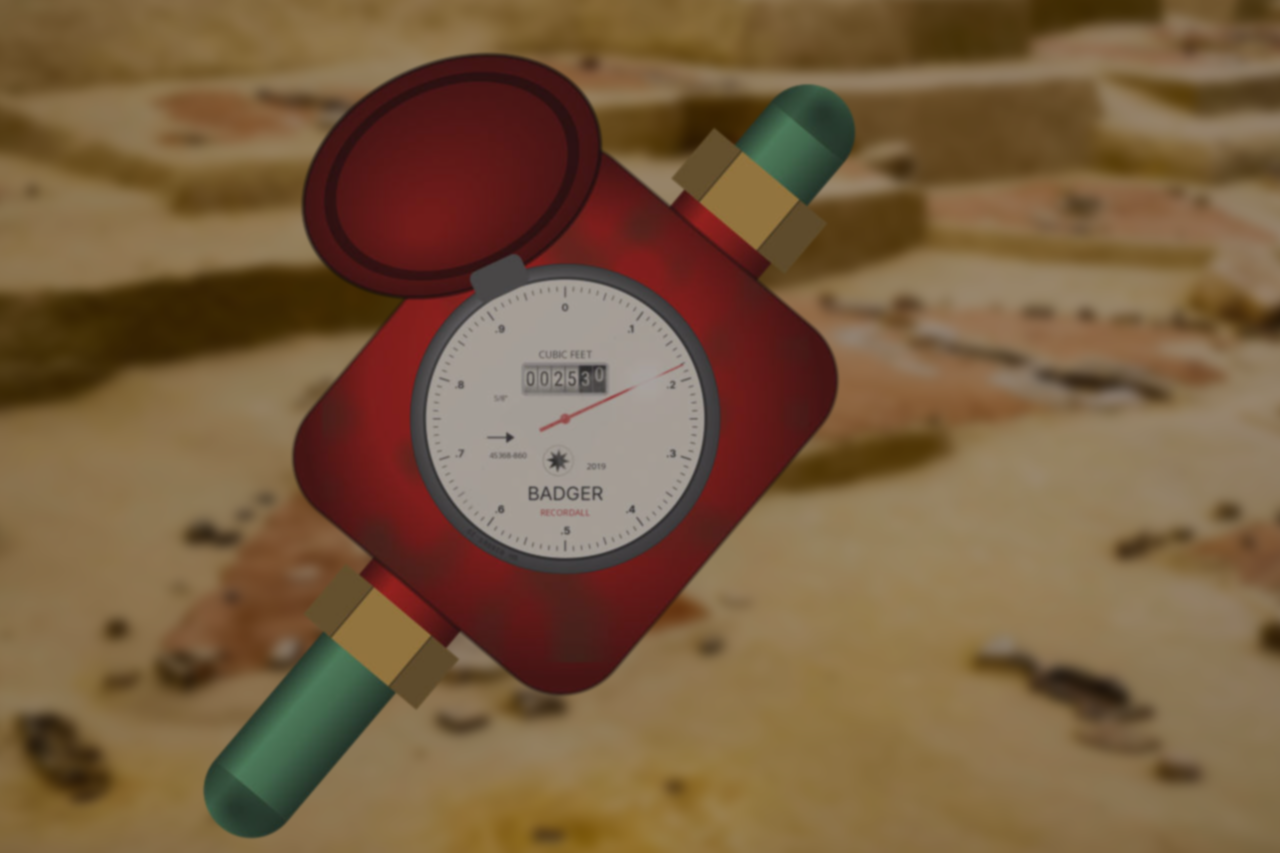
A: 2530.18 ft³
